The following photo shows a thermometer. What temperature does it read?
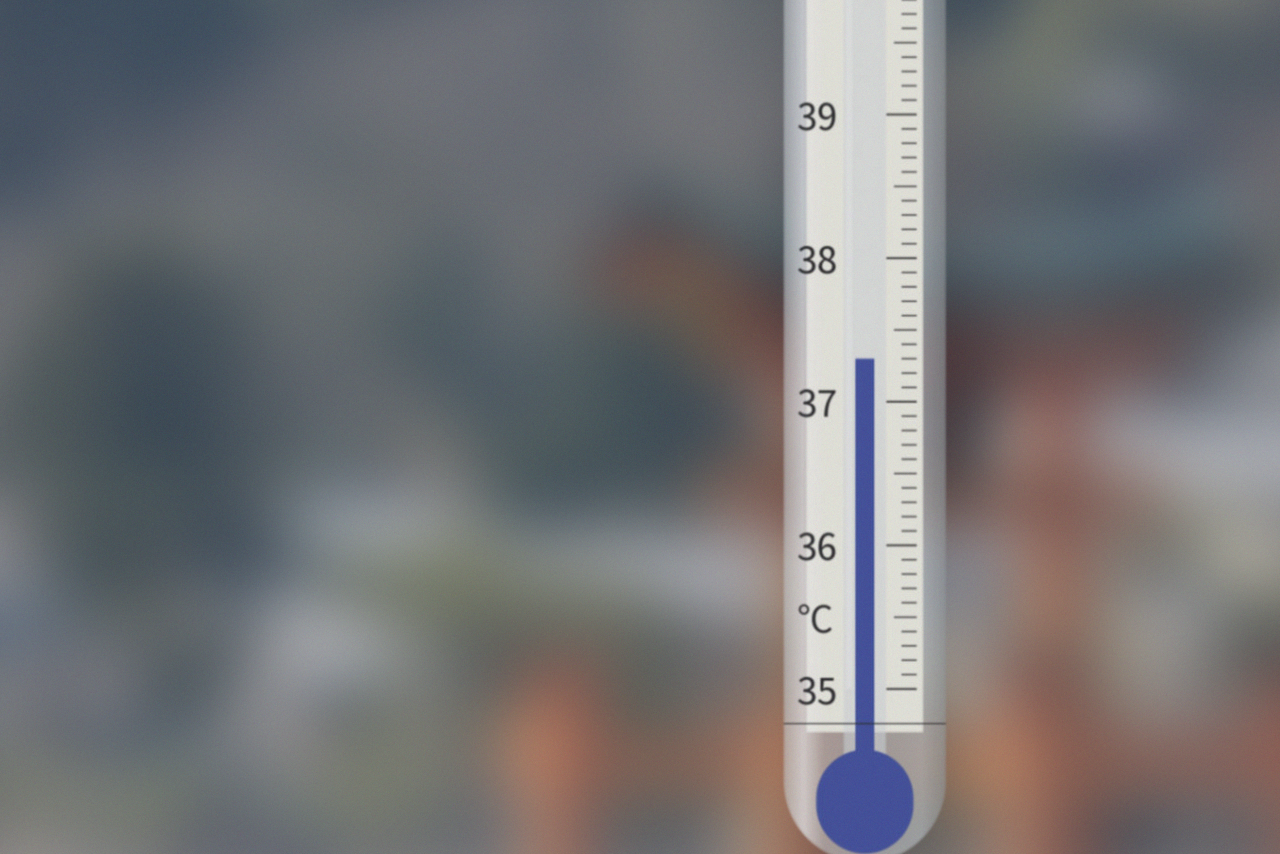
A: 37.3 °C
